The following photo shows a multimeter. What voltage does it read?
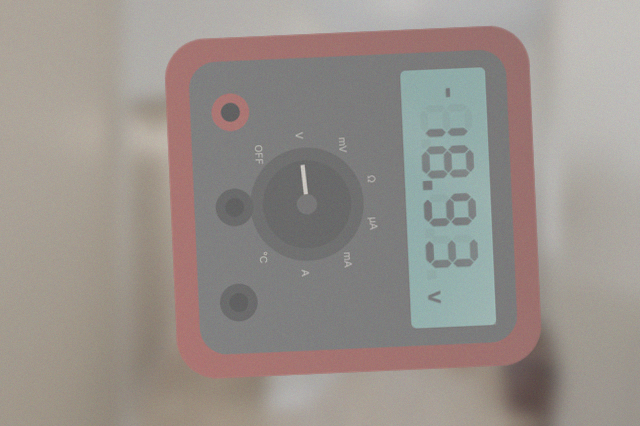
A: -18.93 V
